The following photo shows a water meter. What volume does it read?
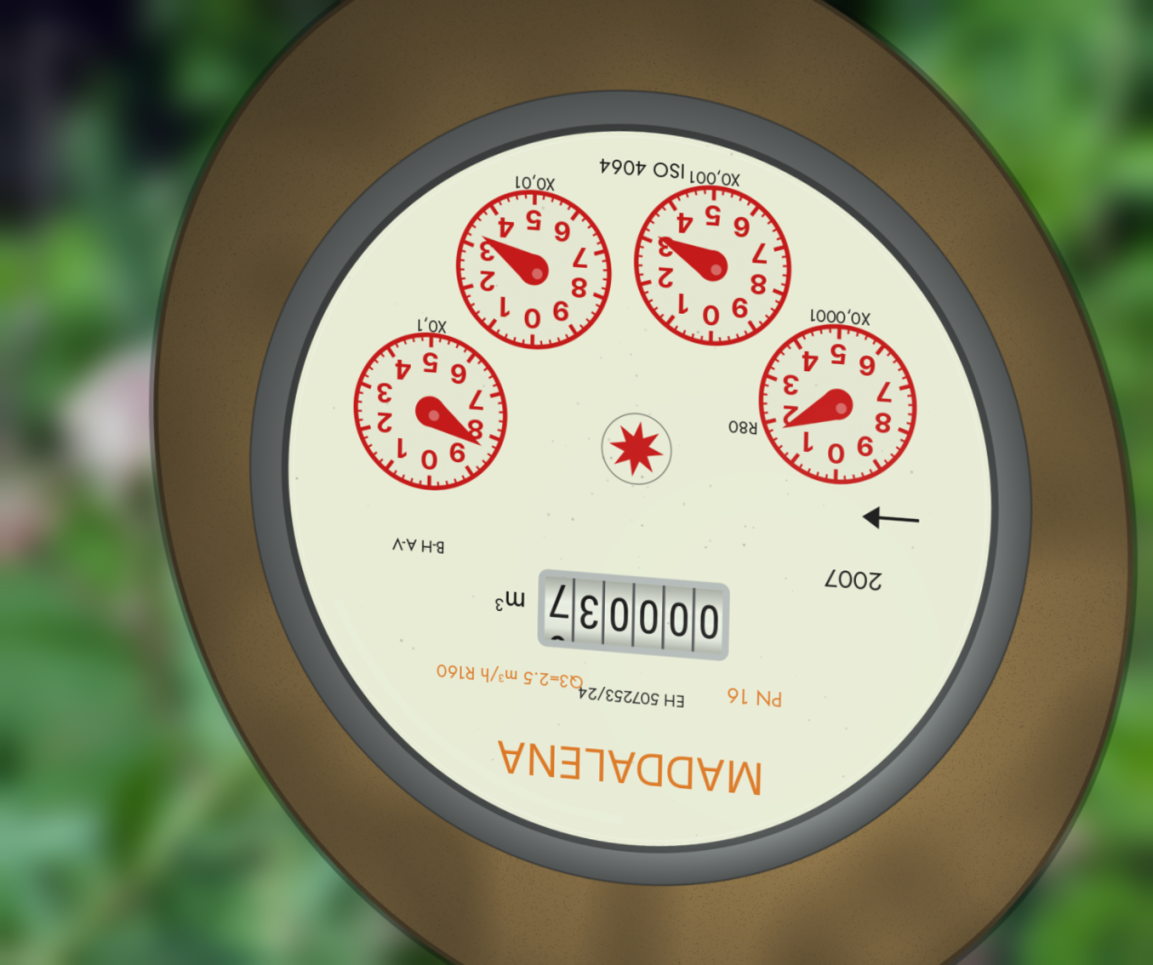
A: 36.8331 m³
